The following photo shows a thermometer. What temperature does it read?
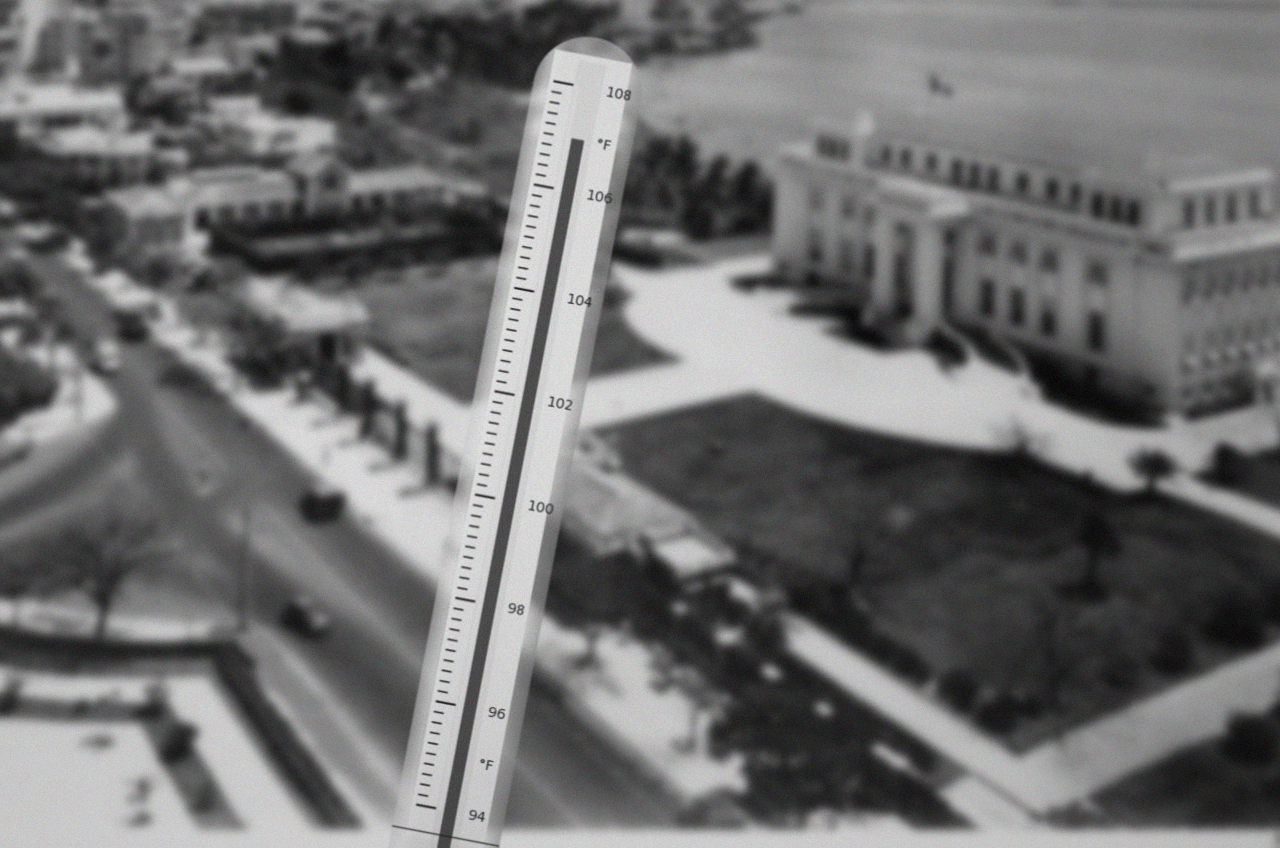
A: 107 °F
